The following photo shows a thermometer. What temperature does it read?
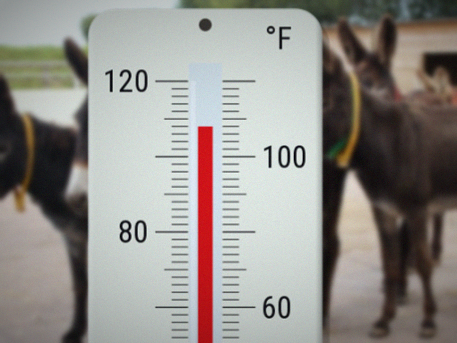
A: 108 °F
